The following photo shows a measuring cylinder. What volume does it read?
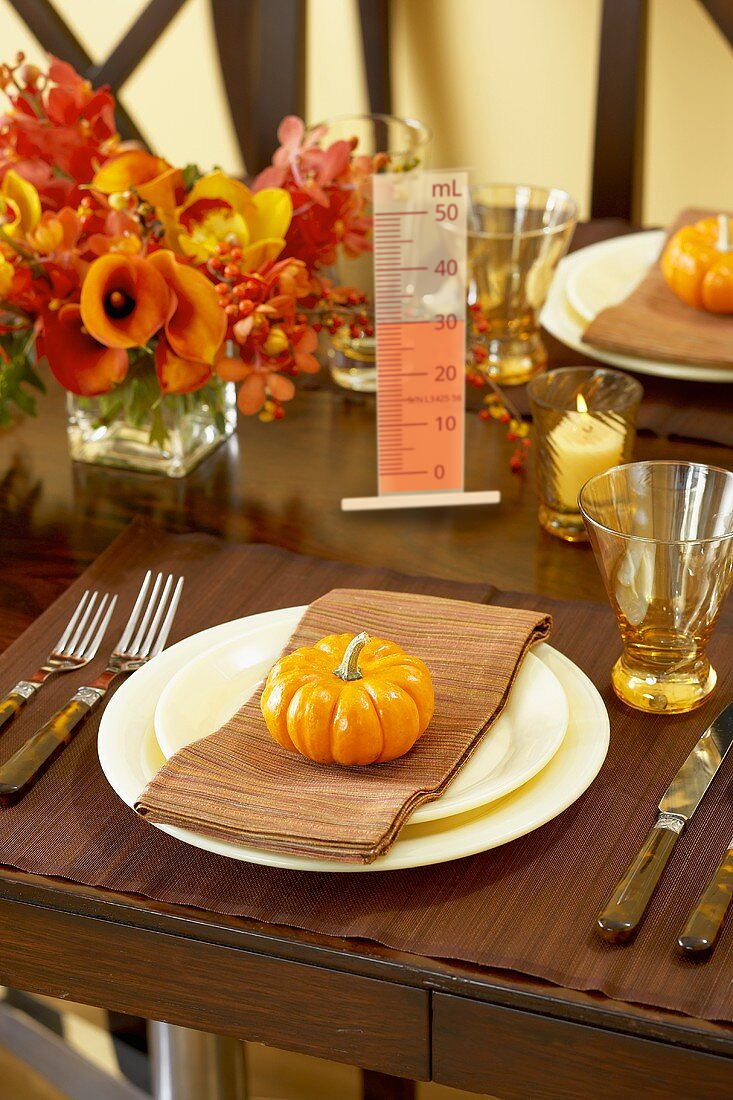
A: 30 mL
